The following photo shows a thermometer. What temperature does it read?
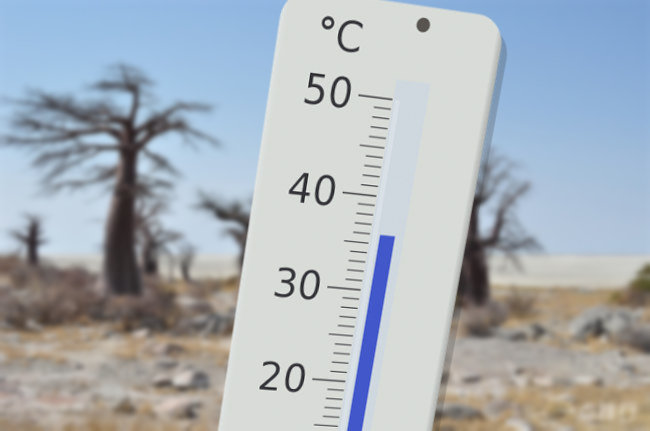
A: 36 °C
